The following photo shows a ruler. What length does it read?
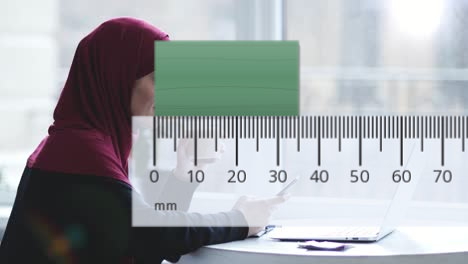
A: 35 mm
